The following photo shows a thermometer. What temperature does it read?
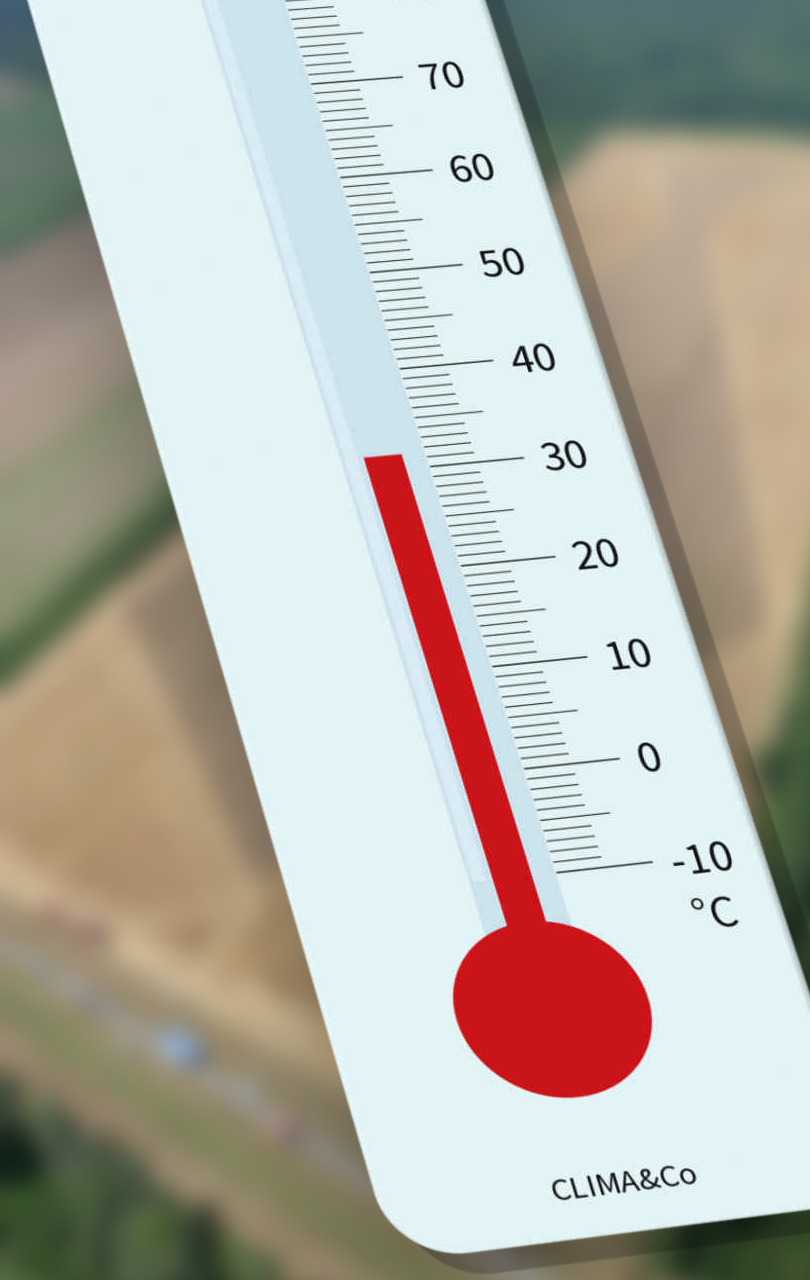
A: 31.5 °C
